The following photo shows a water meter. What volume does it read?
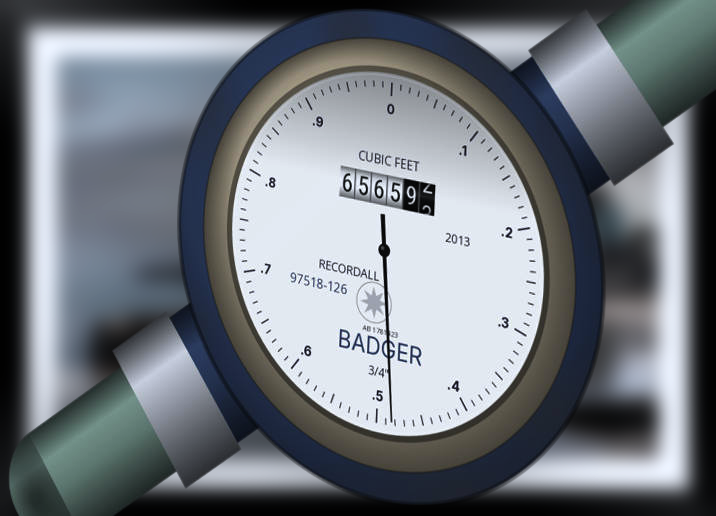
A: 656592.48 ft³
